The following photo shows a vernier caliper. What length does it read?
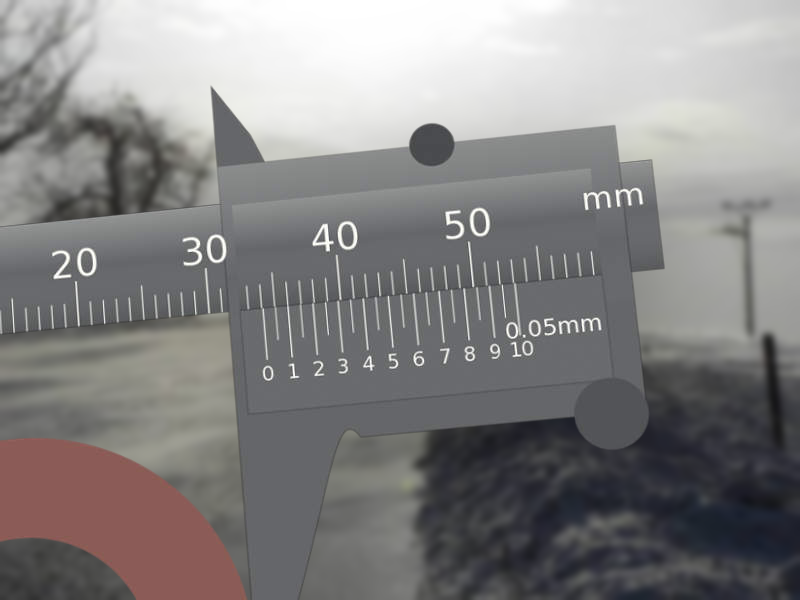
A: 34.1 mm
